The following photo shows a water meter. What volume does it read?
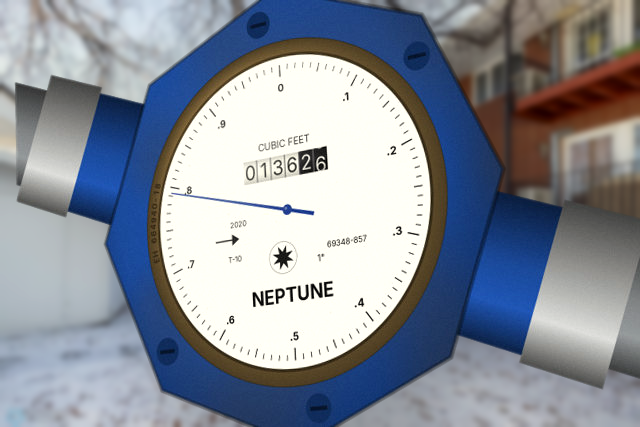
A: 13625.79 ft³
